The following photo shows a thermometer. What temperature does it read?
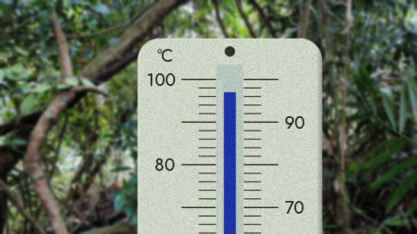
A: 97 °C
